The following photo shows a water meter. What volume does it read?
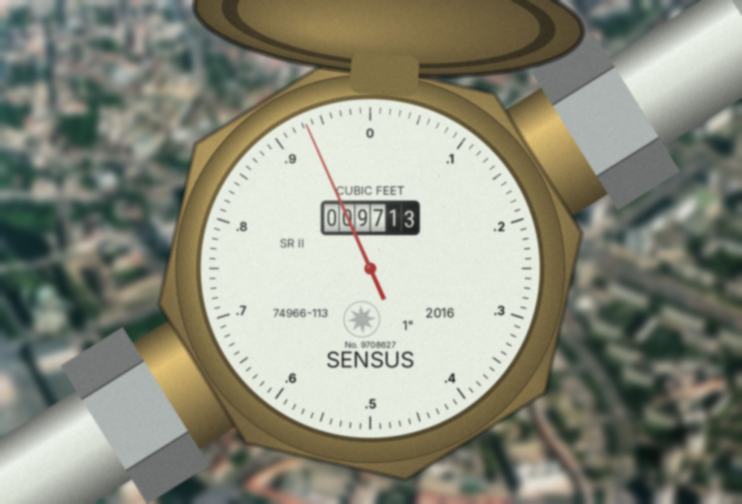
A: 9712.93 ft³
